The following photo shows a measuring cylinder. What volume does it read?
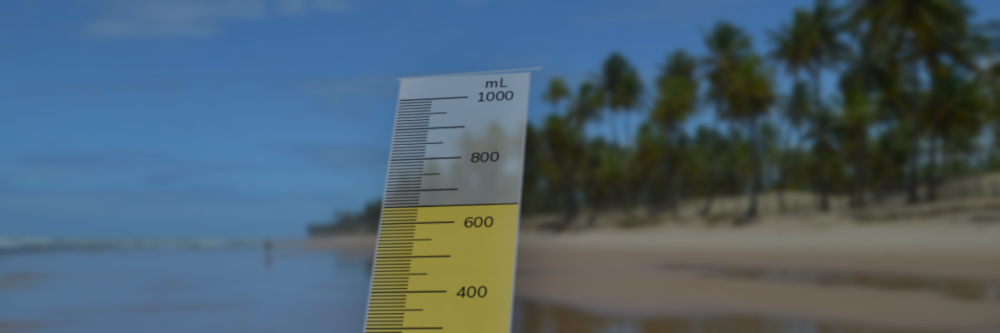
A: 650 mL
